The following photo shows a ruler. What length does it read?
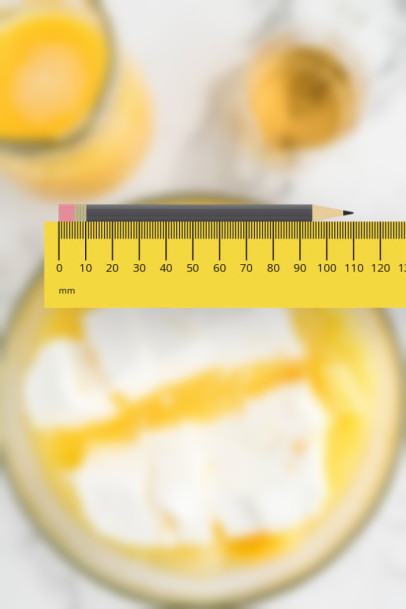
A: 110 mm
